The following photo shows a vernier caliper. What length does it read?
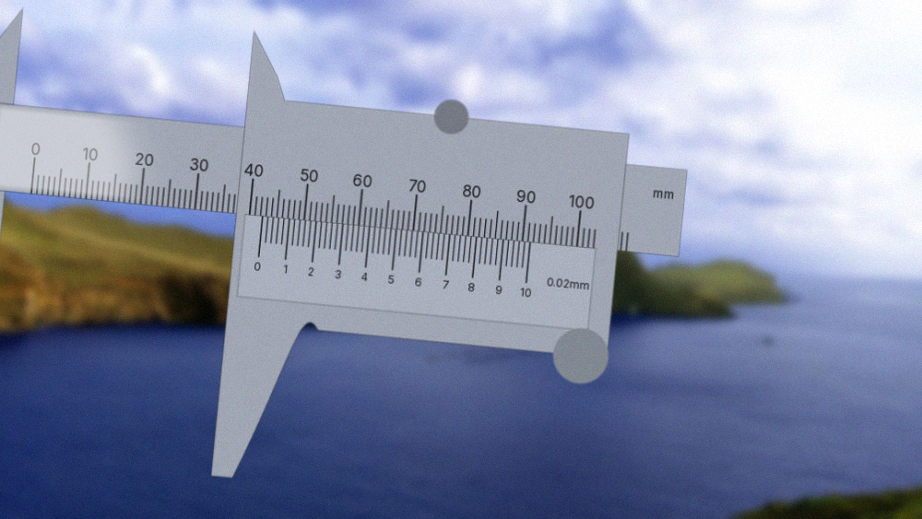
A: 42.4 mm
